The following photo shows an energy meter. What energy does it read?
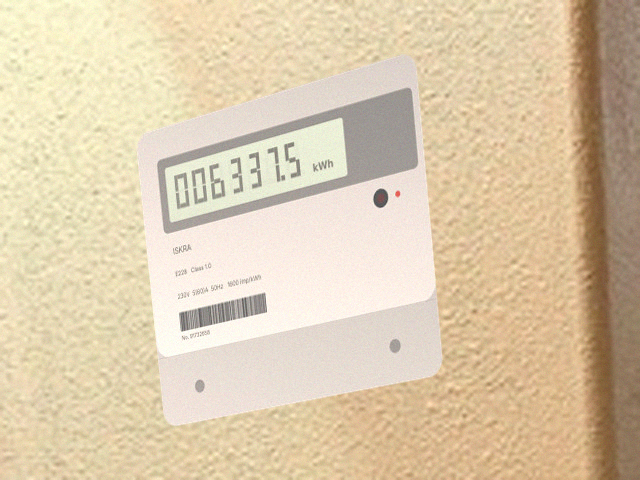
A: 6337.5 kWh
